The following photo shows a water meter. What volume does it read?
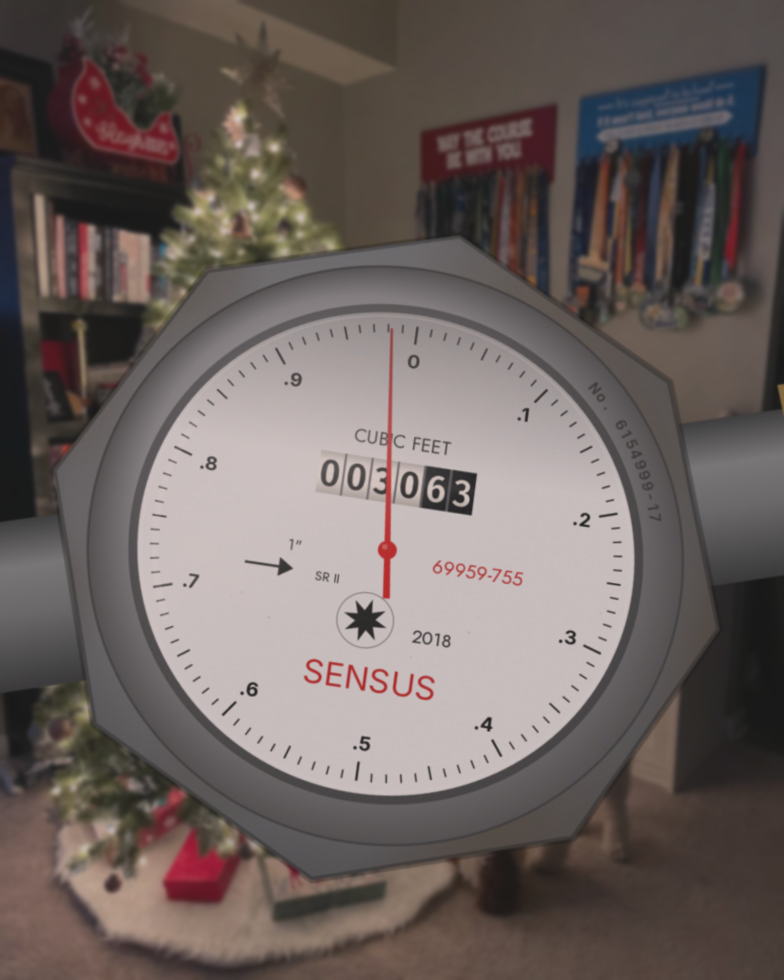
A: 3062.98 ft³
